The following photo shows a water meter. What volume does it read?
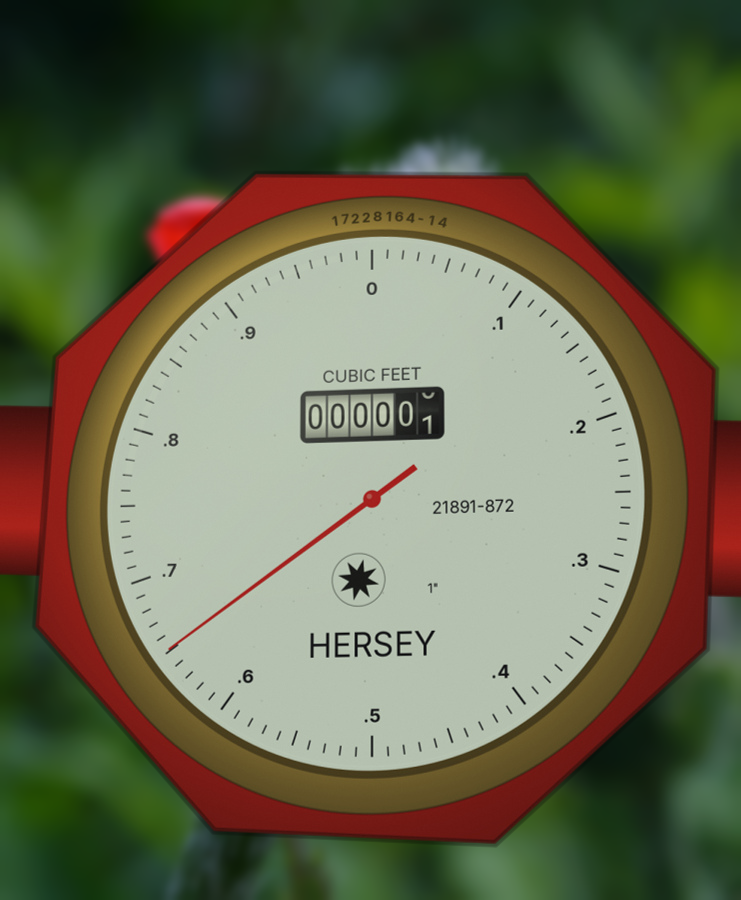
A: 0.65 ft³
